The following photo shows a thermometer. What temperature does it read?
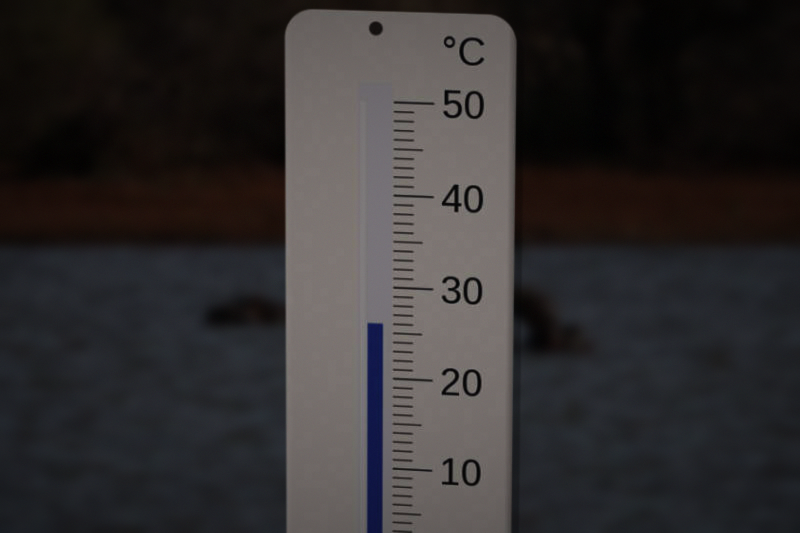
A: 26 °C
